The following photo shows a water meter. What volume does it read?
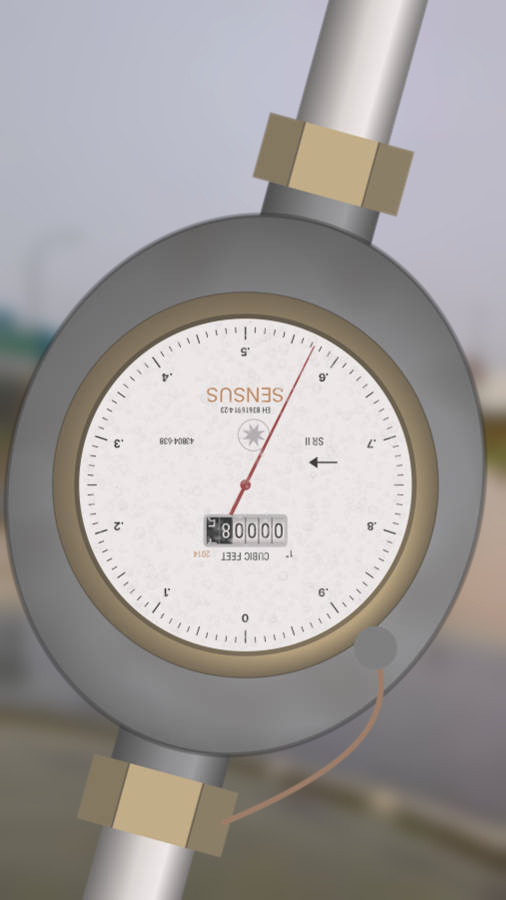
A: 84.57 ft³
